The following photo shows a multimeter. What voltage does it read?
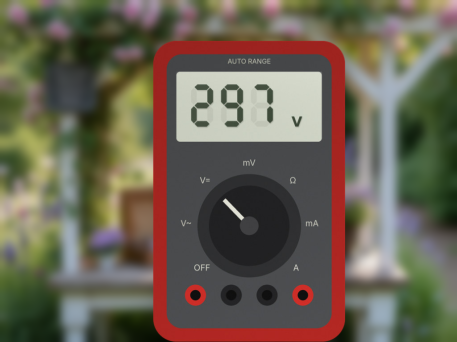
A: 297 V
